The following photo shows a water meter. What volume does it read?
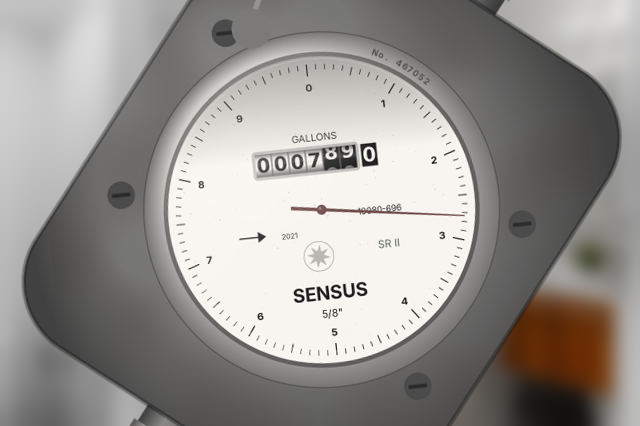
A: 7892.7 gal
